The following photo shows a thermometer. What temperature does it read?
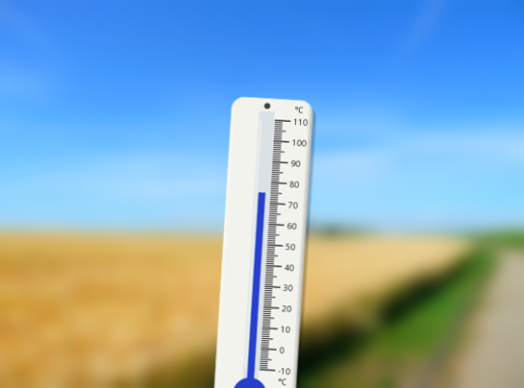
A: 75 °C
